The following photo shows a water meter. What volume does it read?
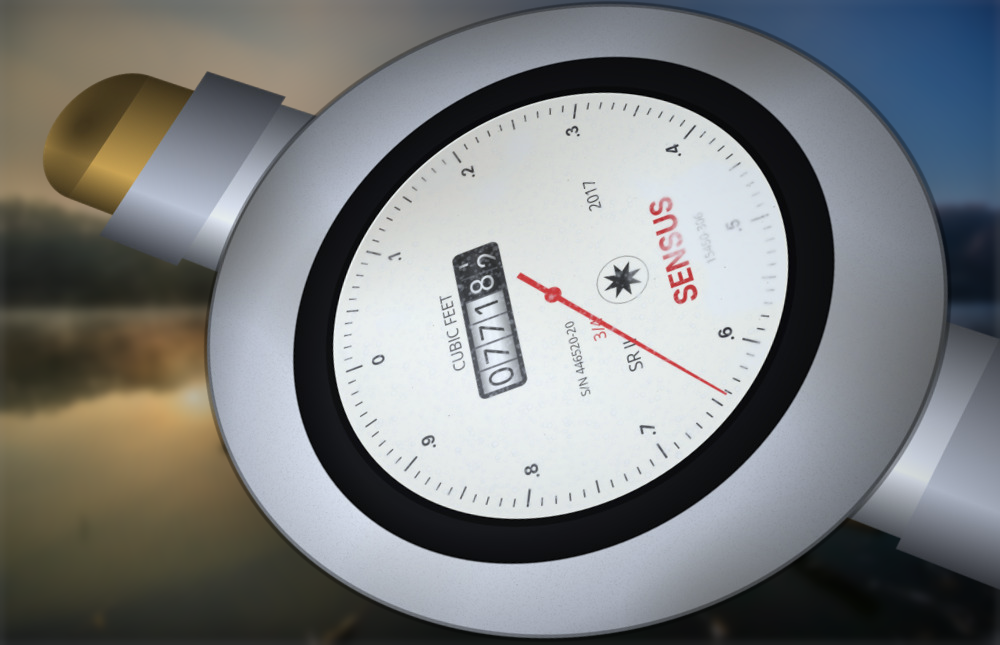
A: 77181.64 ft³
